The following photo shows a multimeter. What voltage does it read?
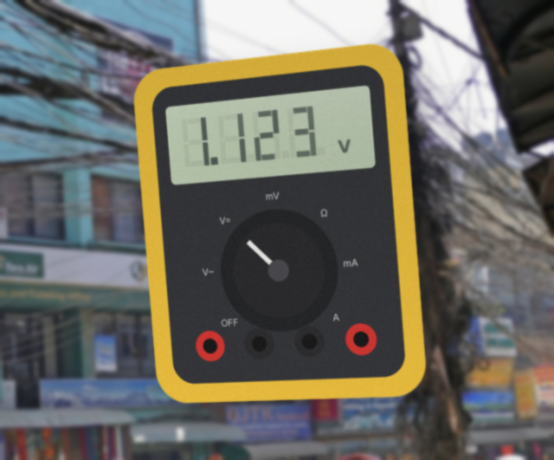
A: 1.123 V
